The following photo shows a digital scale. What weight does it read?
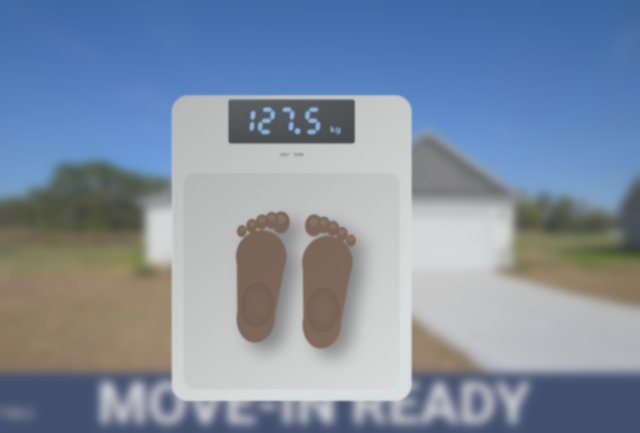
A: 127.5 kg
